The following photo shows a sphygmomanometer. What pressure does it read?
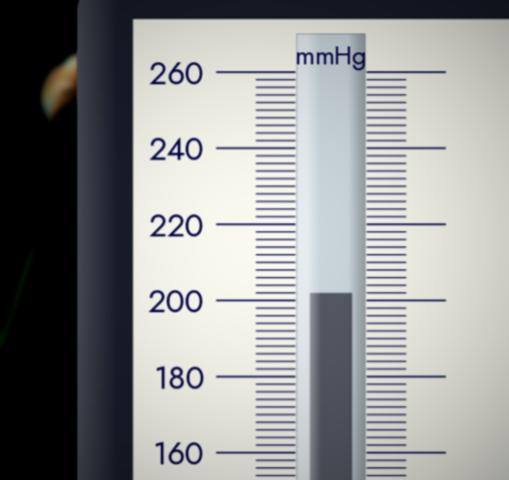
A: 202 mmHg
